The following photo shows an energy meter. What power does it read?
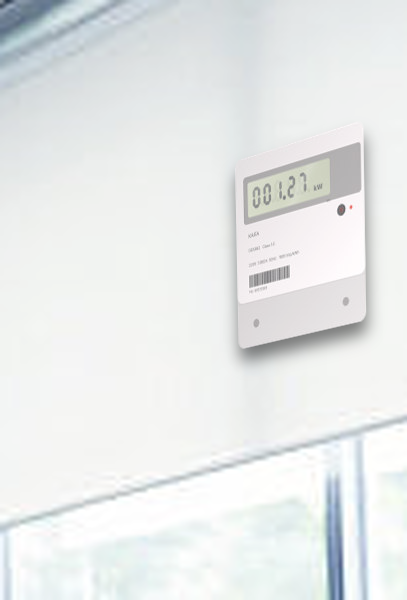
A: 1.27 kW
